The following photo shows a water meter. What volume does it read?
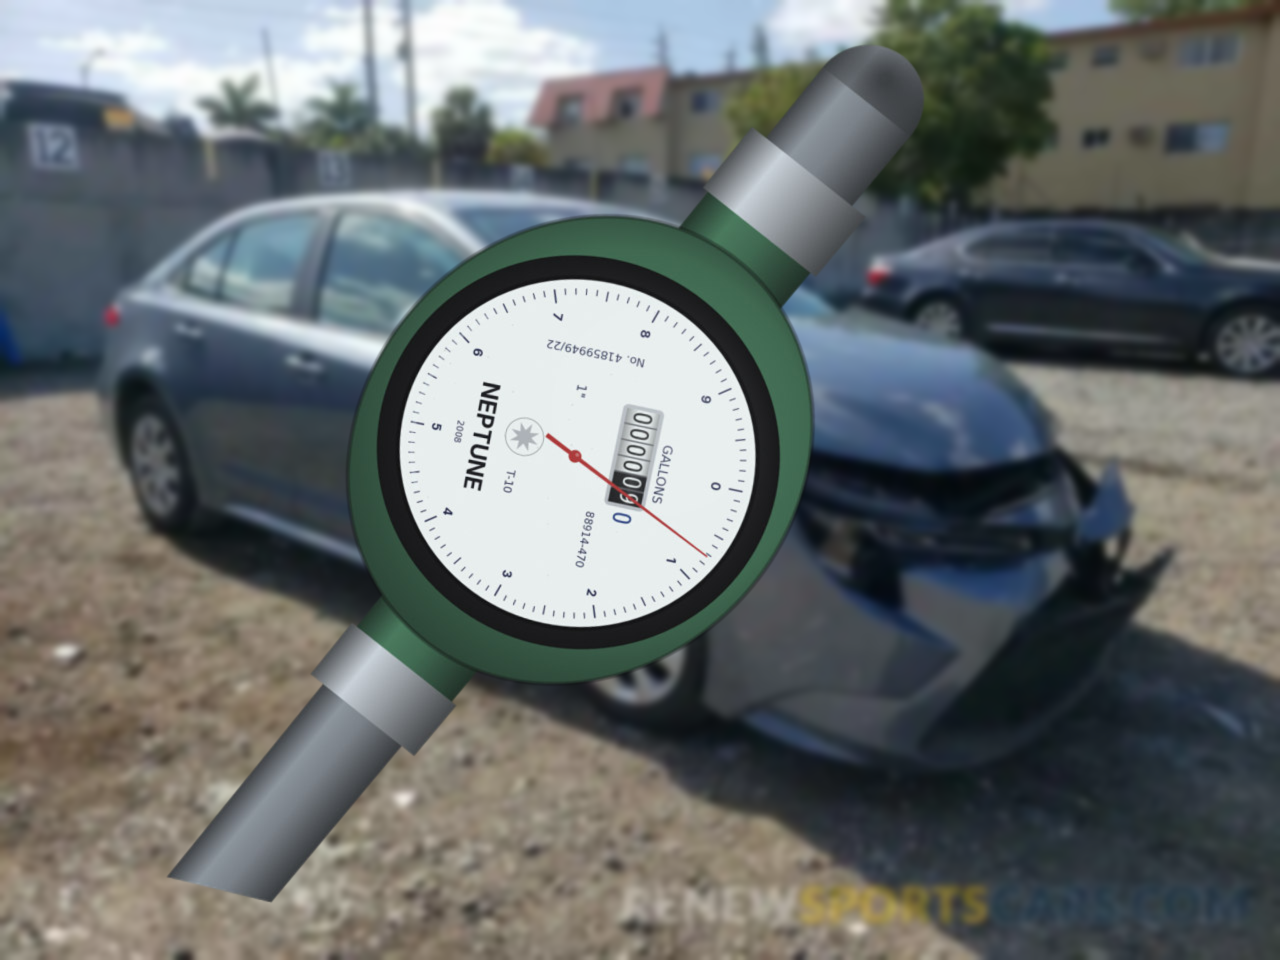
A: 90.7 gal
